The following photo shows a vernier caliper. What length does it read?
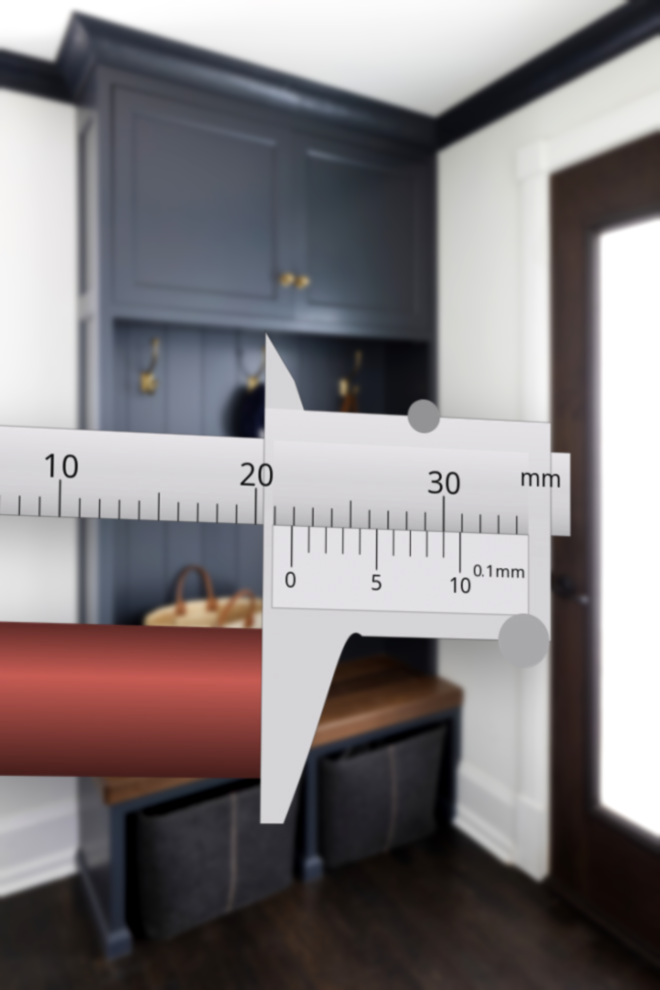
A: 21.9 mm
